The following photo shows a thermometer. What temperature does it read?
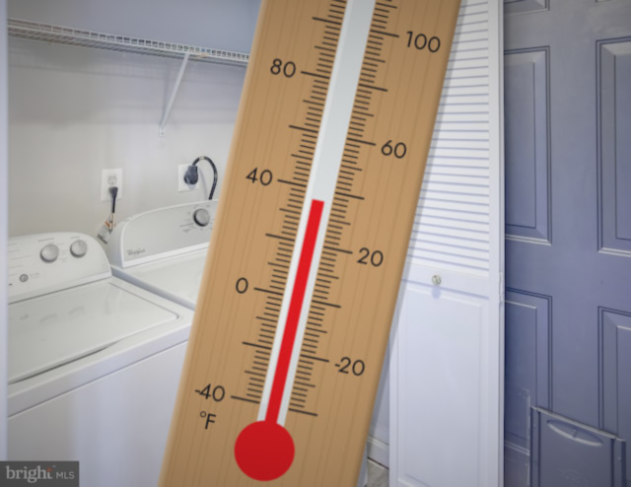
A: 36 °F
